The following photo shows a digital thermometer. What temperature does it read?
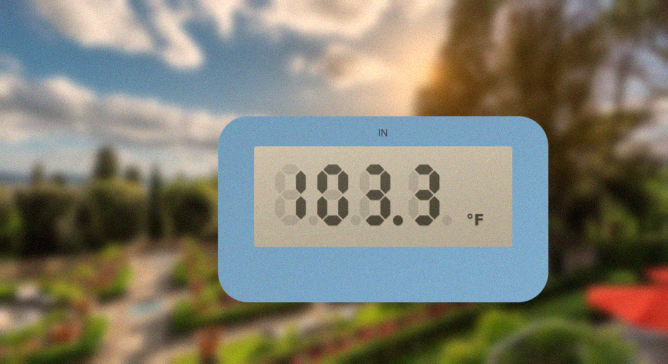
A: 103.3 °F
